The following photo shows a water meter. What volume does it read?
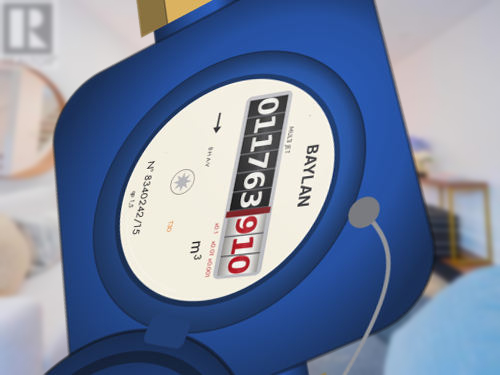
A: 11763.910 m³
